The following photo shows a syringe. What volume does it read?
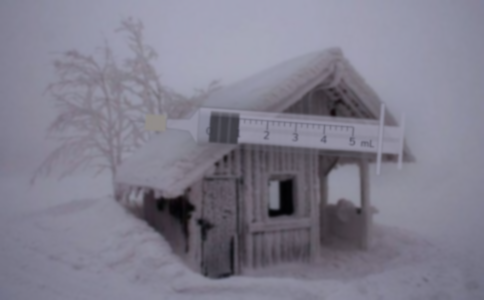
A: 0 mL
